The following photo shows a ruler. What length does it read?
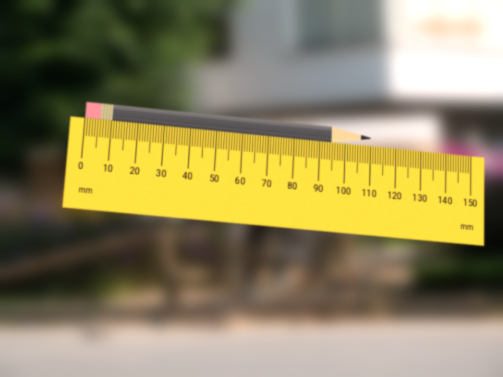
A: 110 mm
